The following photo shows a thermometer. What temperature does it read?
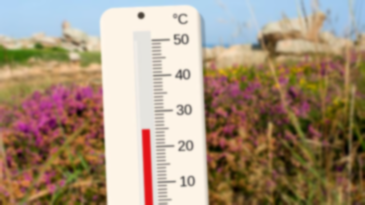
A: 25 °C
